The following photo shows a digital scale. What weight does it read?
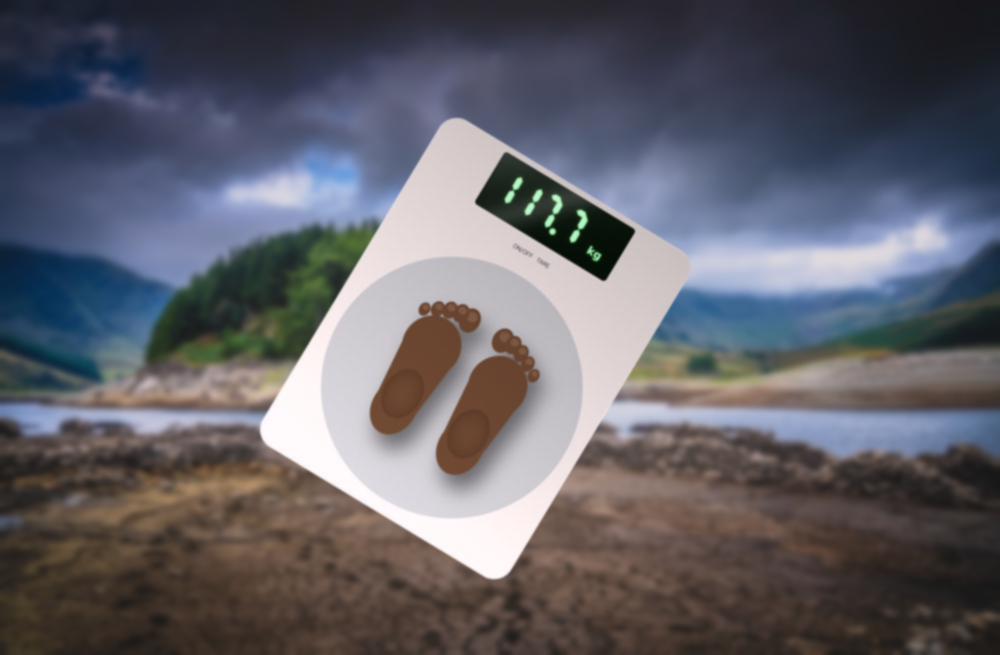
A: 117.7 kg
